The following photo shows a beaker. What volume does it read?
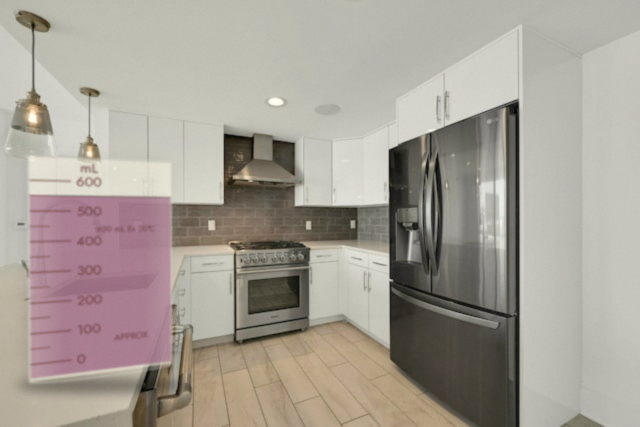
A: 550 mL
